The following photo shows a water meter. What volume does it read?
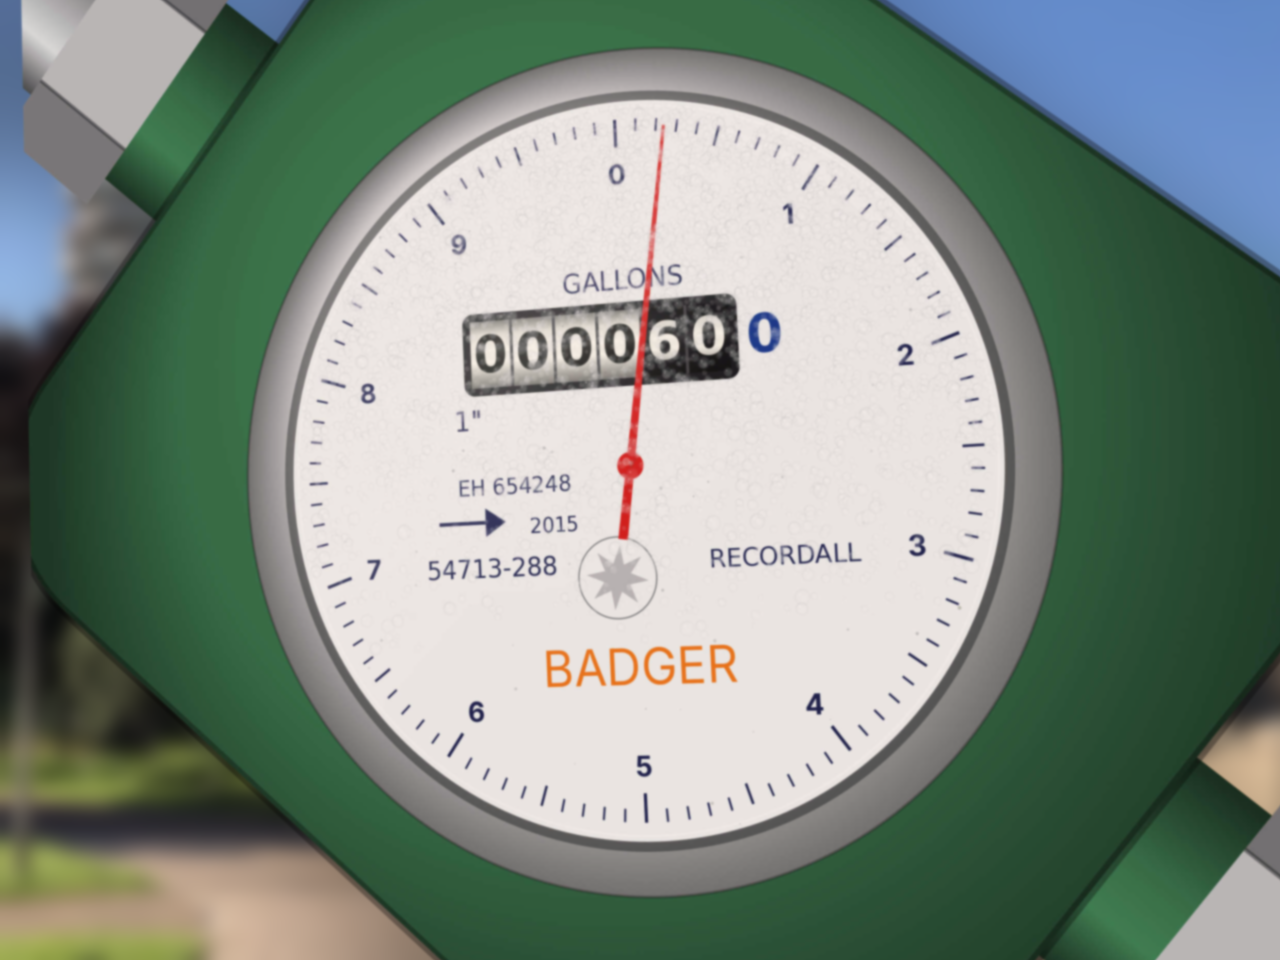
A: 600.2 gal
